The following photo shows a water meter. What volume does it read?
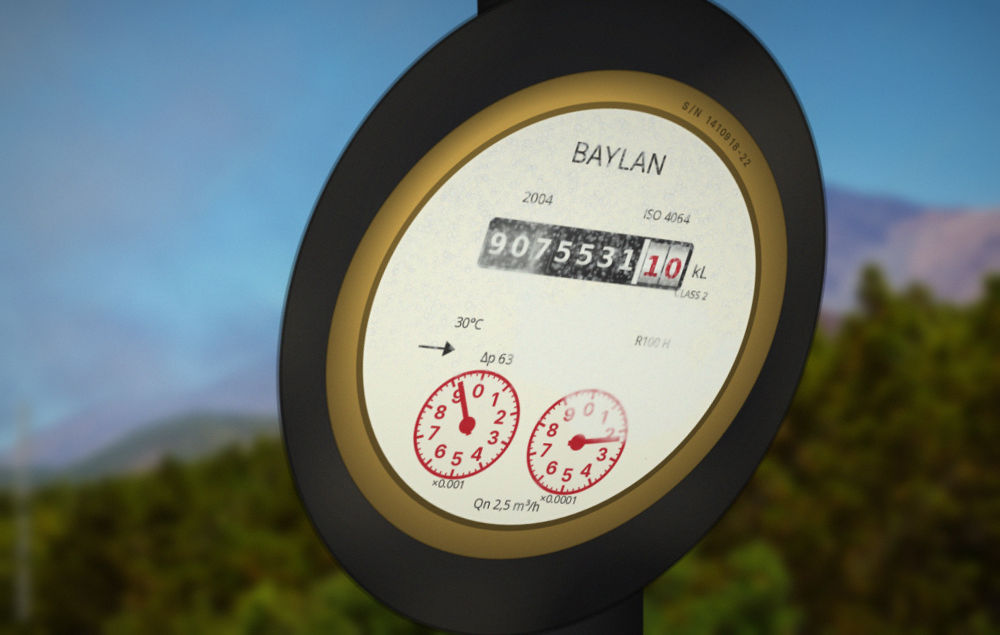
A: 9075531.0992 kL
